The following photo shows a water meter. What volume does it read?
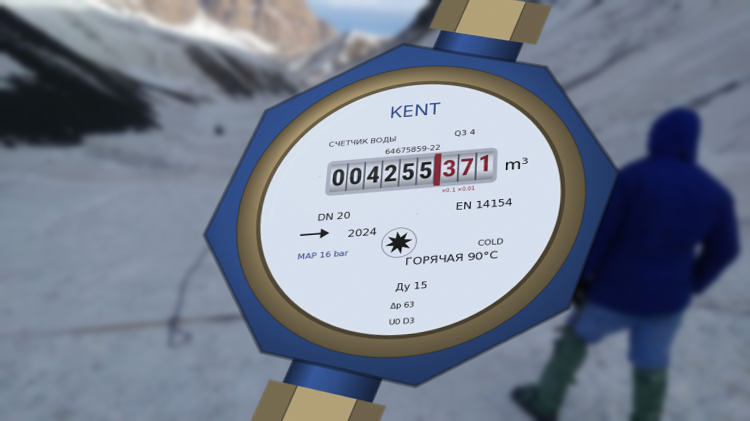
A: 4255.371 m³
